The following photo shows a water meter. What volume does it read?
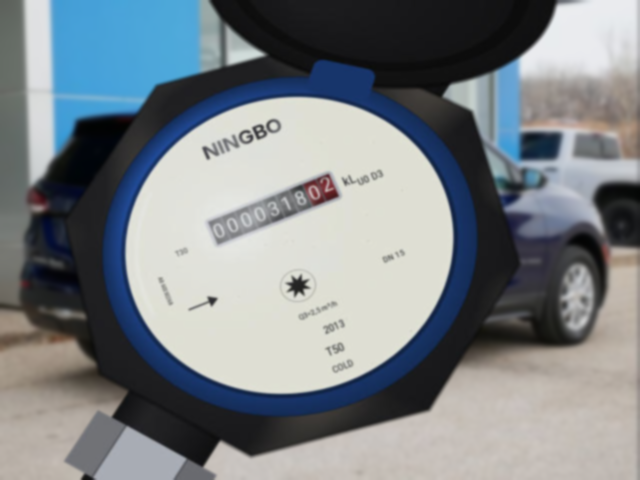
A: 318.02 kL
